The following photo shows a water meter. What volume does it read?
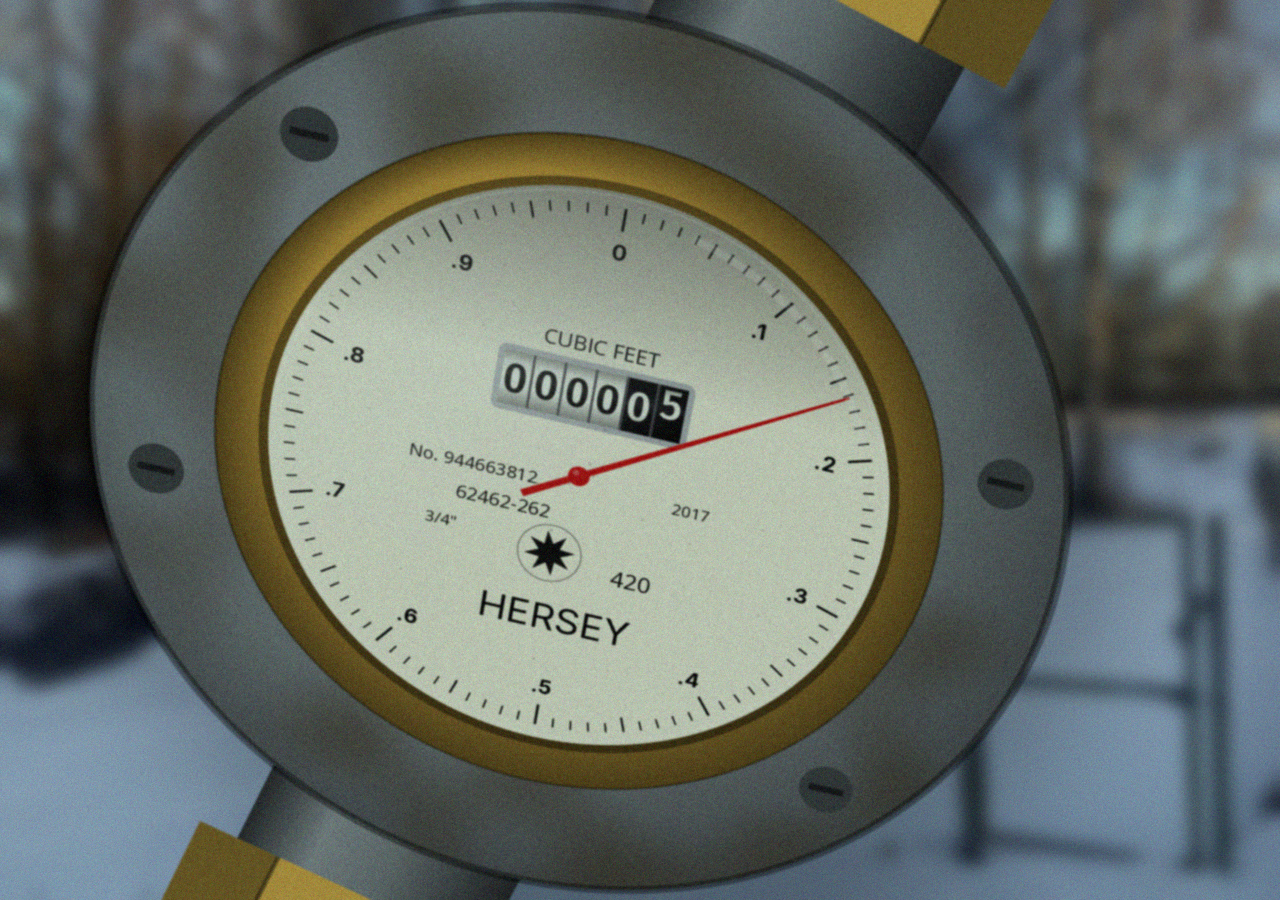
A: 5.16 ft³
